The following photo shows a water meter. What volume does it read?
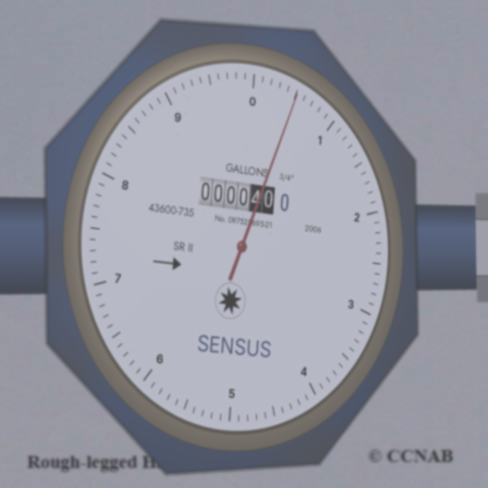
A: 400.5 gal
